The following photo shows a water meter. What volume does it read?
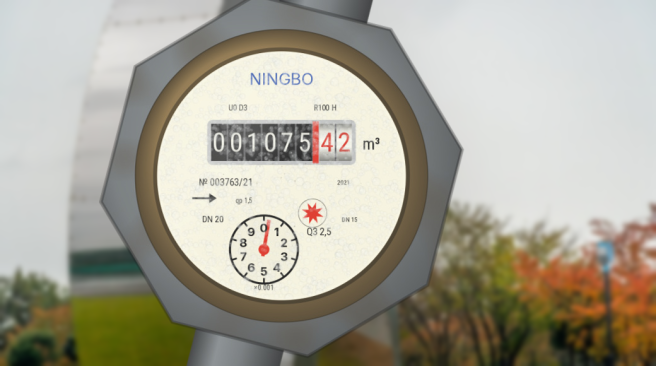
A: 1075.420 m³
